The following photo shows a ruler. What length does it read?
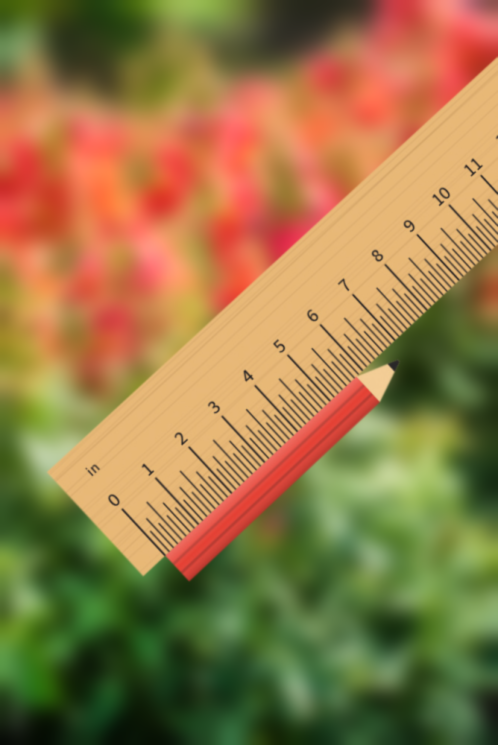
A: 6.75 in
